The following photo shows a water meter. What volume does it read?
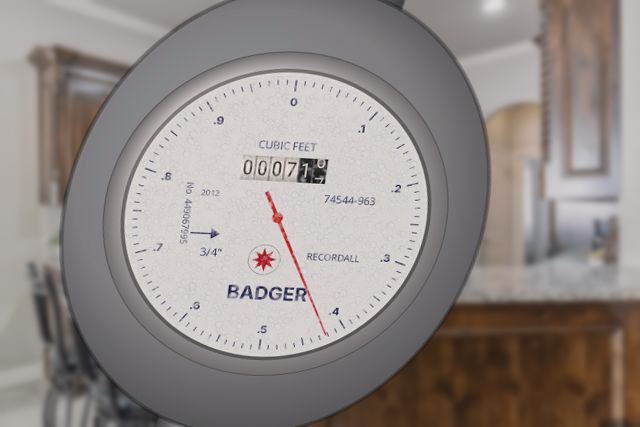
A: 716.42 ft³
